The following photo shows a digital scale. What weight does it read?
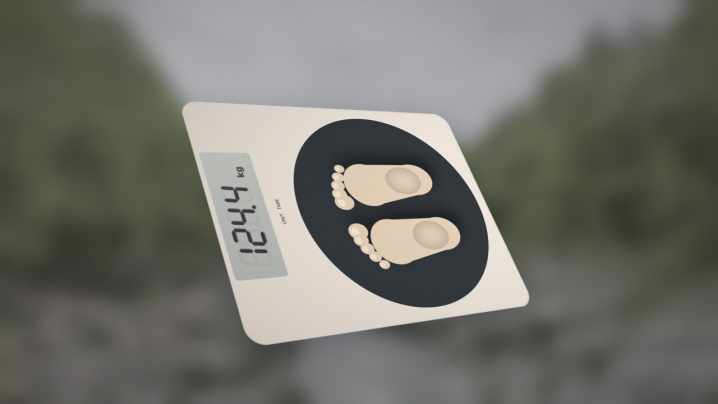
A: 124.4 kg
